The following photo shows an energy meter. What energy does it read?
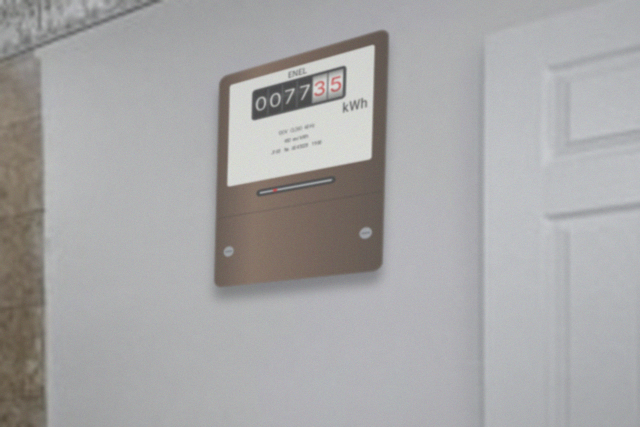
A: 77.35 kWh
